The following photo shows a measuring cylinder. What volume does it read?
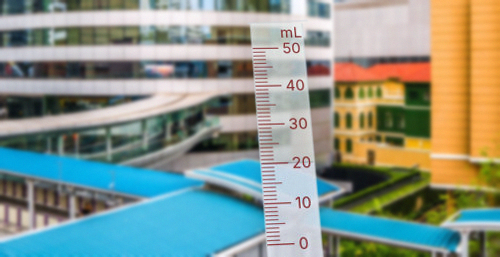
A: 20 mL
